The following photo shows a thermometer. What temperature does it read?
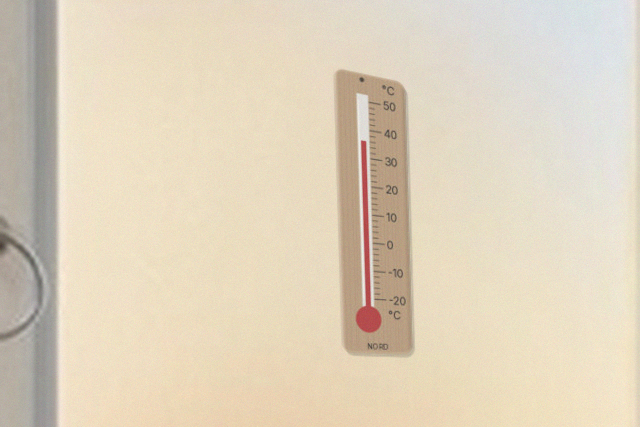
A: 36 °C
